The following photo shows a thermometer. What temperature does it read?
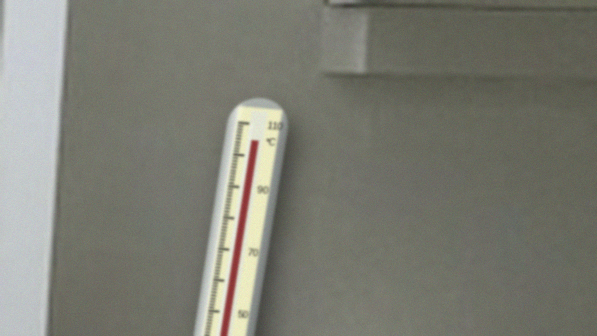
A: 105 °C
